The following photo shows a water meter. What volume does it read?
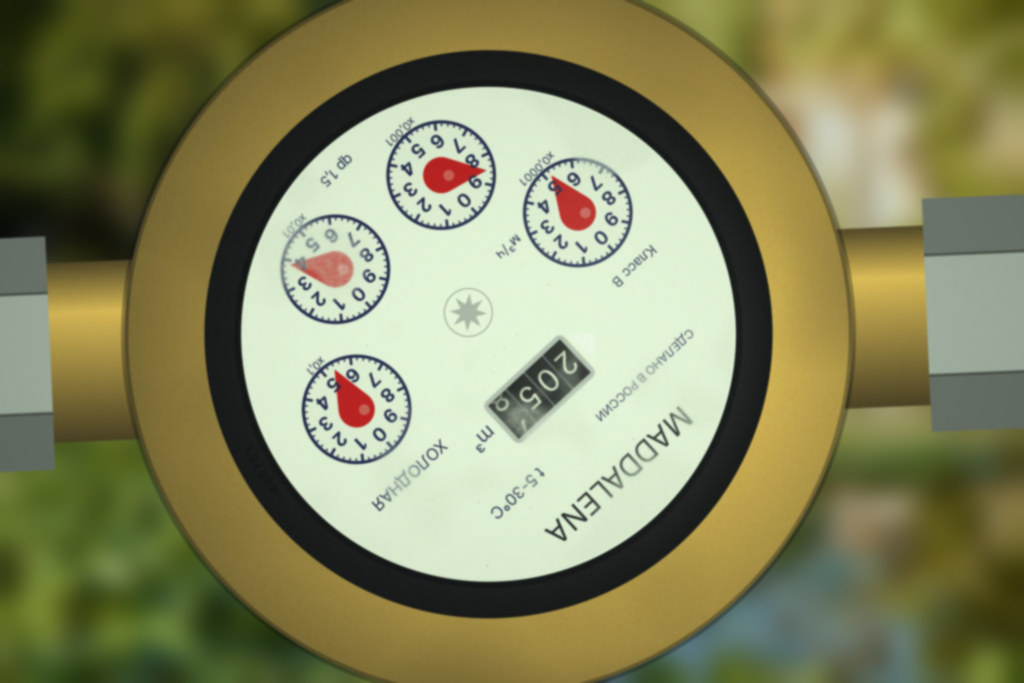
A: 2057.5385 m³
